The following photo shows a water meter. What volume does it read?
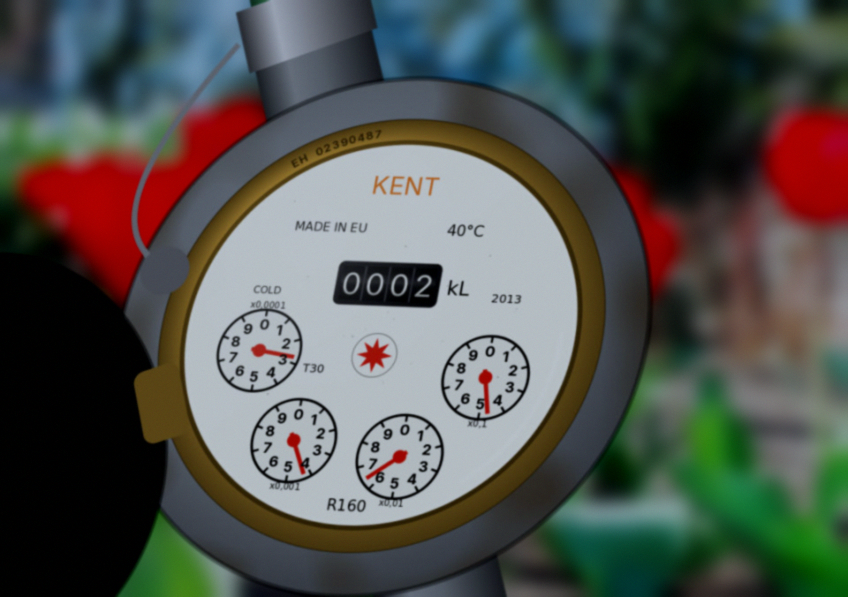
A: 2.4642 kL
